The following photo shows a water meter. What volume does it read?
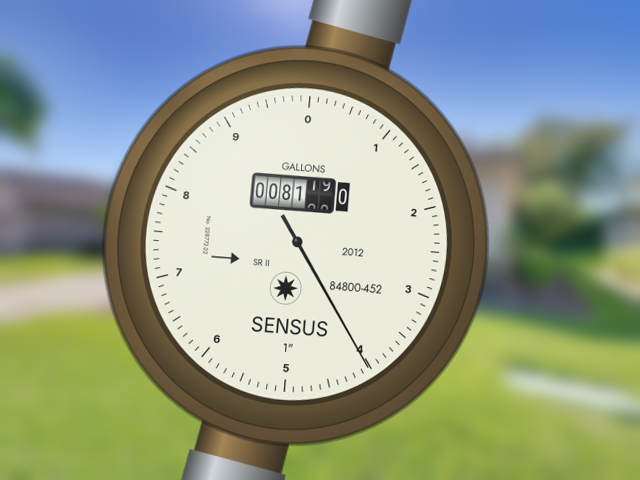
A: 81194.0 gal
